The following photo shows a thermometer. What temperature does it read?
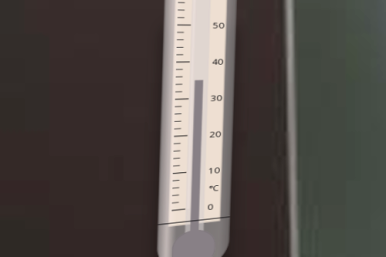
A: 35 °C
